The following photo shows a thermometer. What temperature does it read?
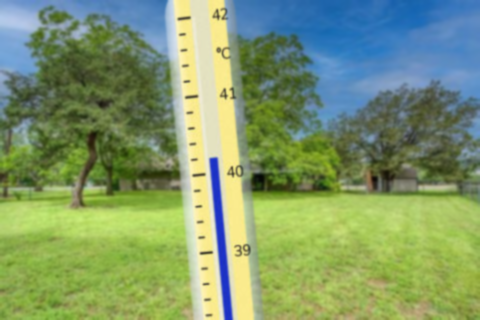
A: 40.2 °C
